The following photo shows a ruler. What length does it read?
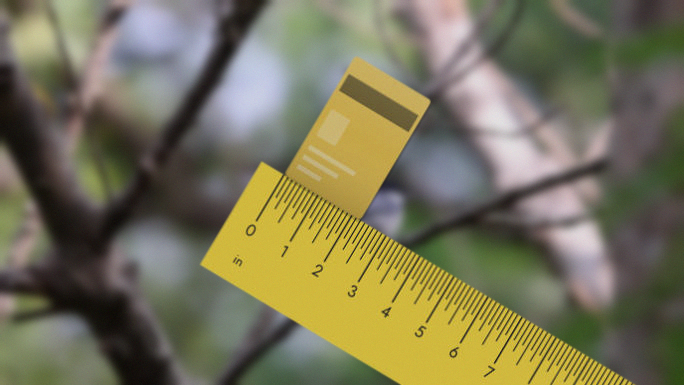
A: 2.25 in
